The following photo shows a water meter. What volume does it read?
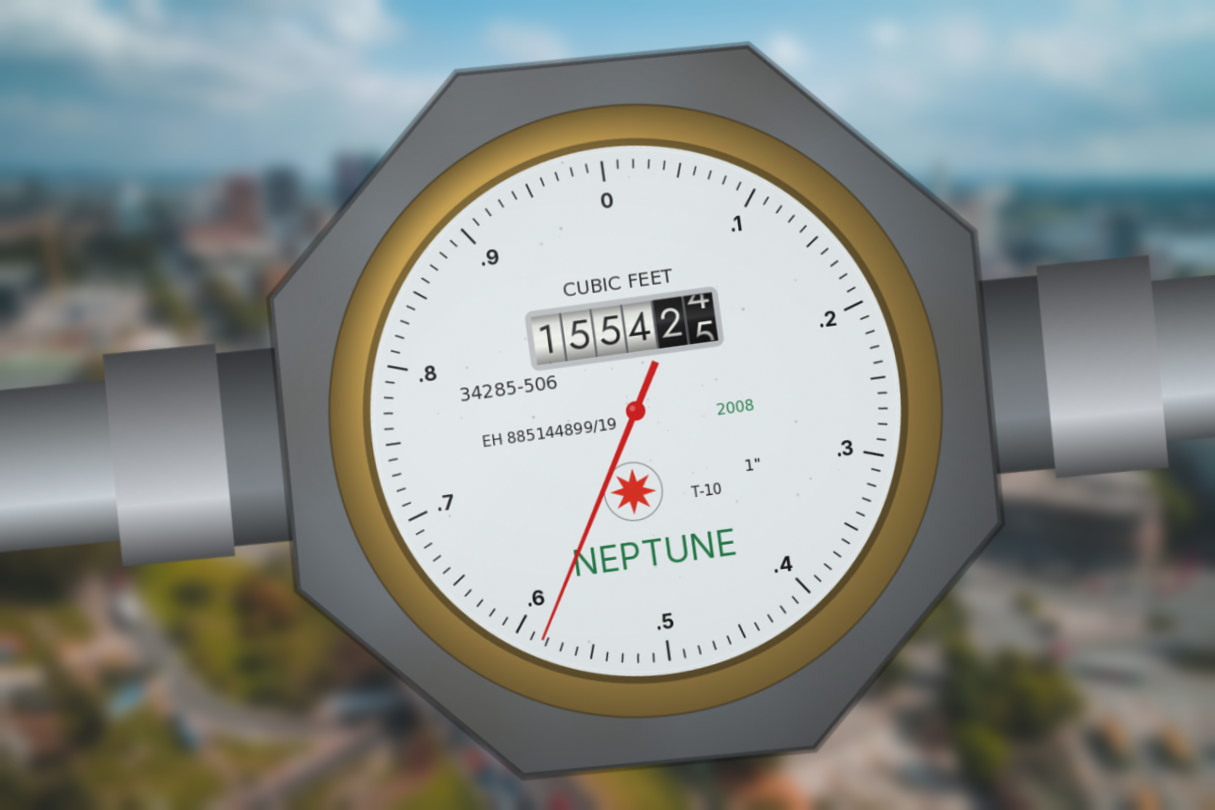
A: 155424.58 ft³
